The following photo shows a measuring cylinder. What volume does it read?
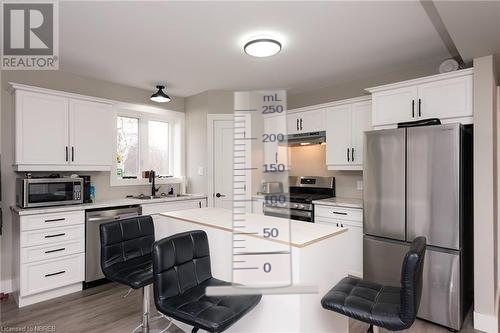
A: 20 mL
